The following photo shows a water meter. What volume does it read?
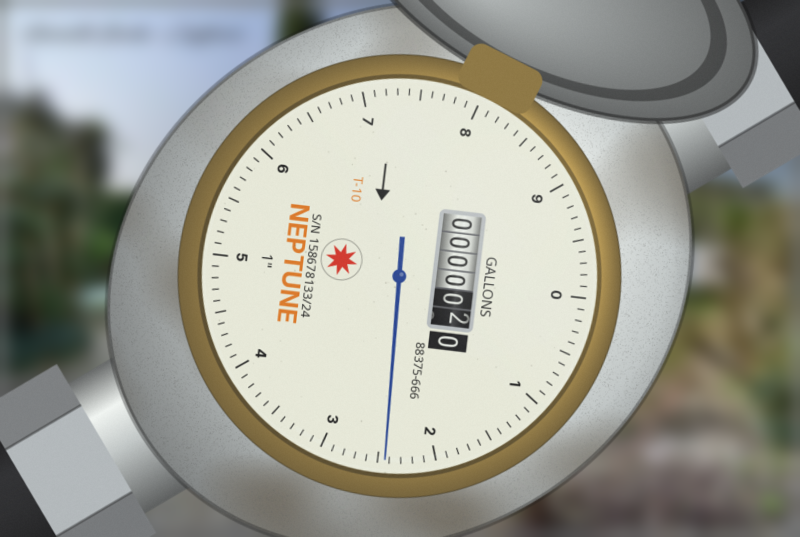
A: 22.4 gal
